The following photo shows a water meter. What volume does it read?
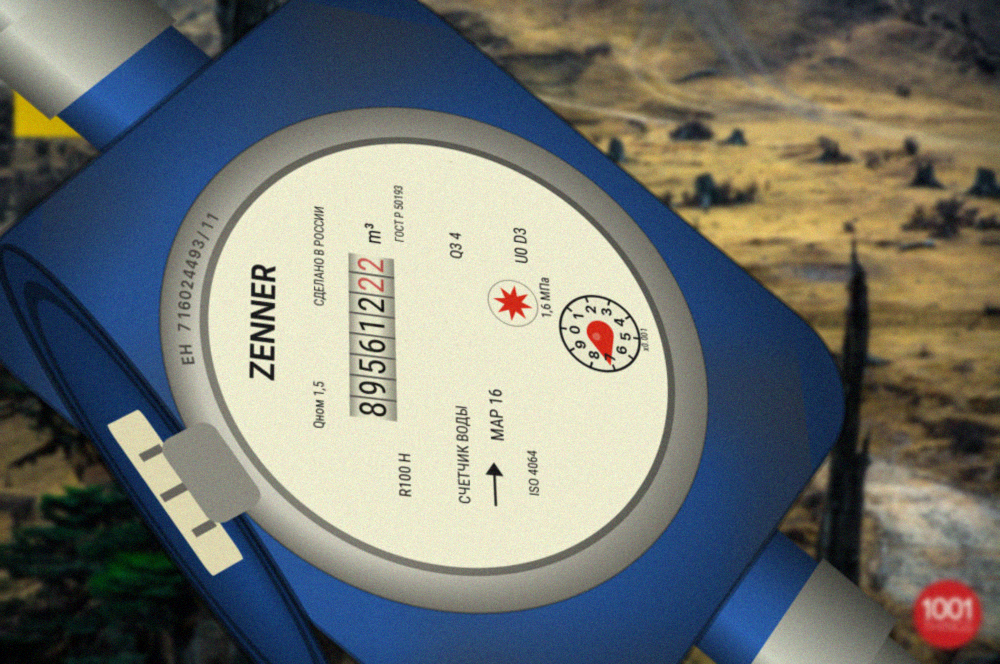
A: 895612.227 m³
